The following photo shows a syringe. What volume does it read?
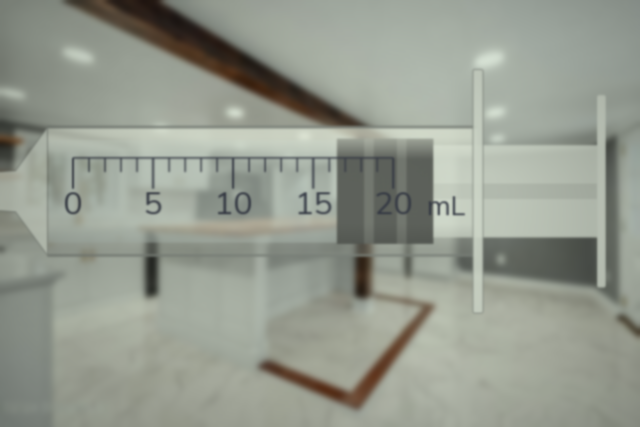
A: 16.5 mL
